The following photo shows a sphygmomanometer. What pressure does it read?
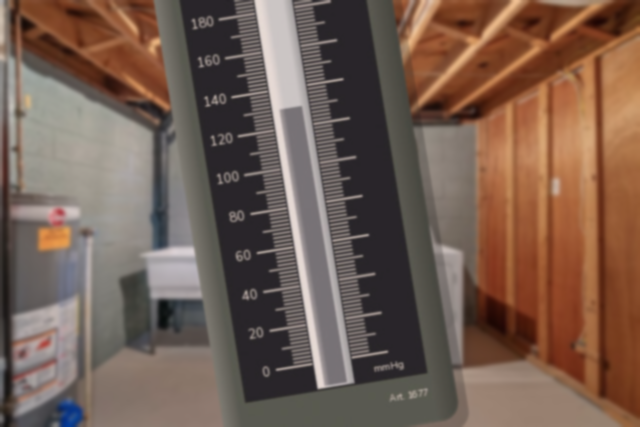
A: 130 mmHg
